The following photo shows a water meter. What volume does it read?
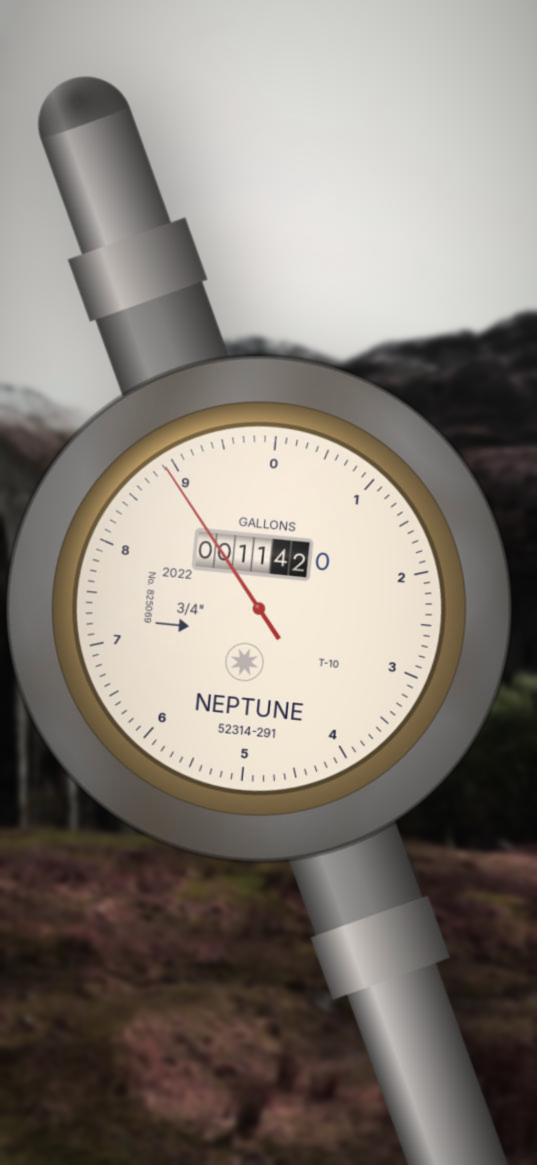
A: 11418.9 gal
